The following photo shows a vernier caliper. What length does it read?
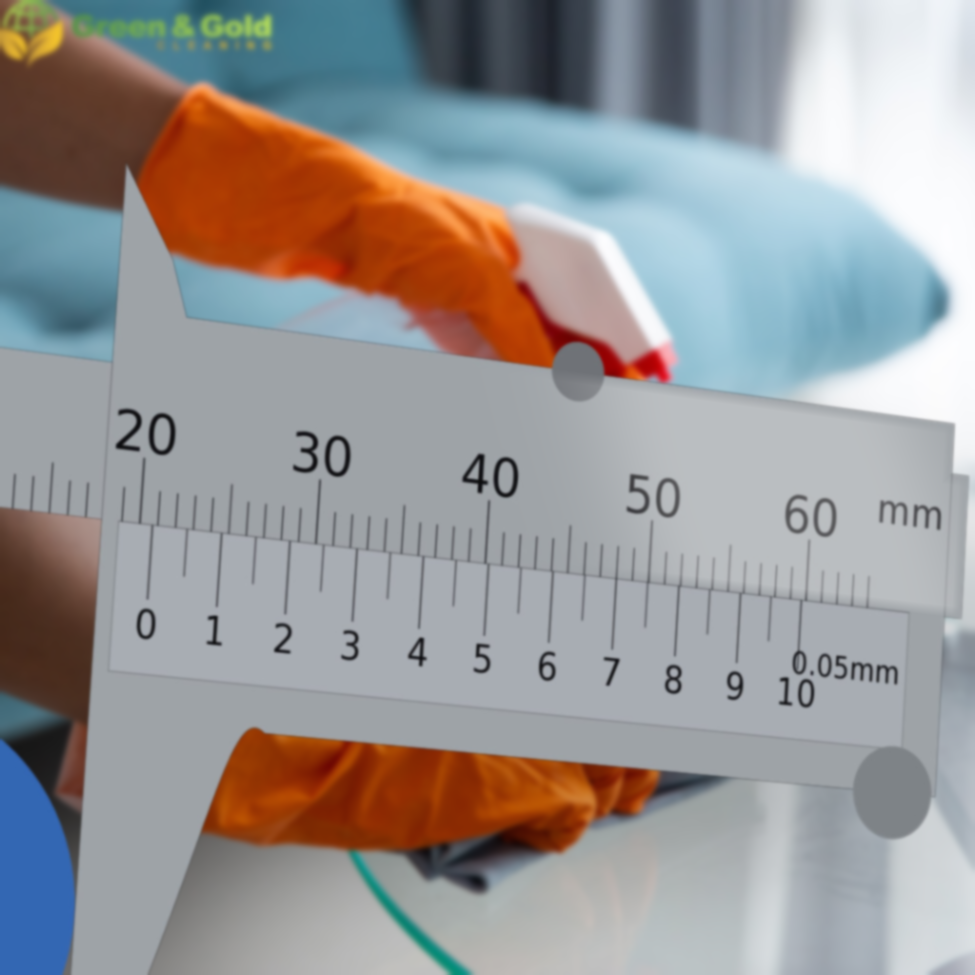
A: 20.7 mm
